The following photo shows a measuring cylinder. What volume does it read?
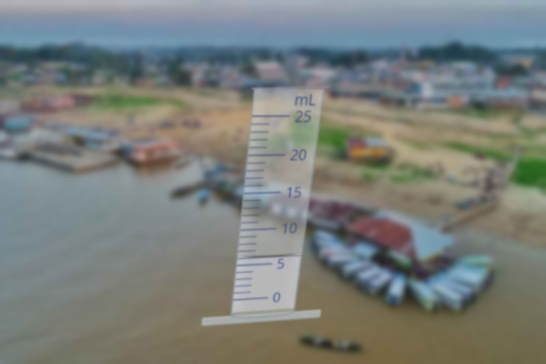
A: 6 mL
